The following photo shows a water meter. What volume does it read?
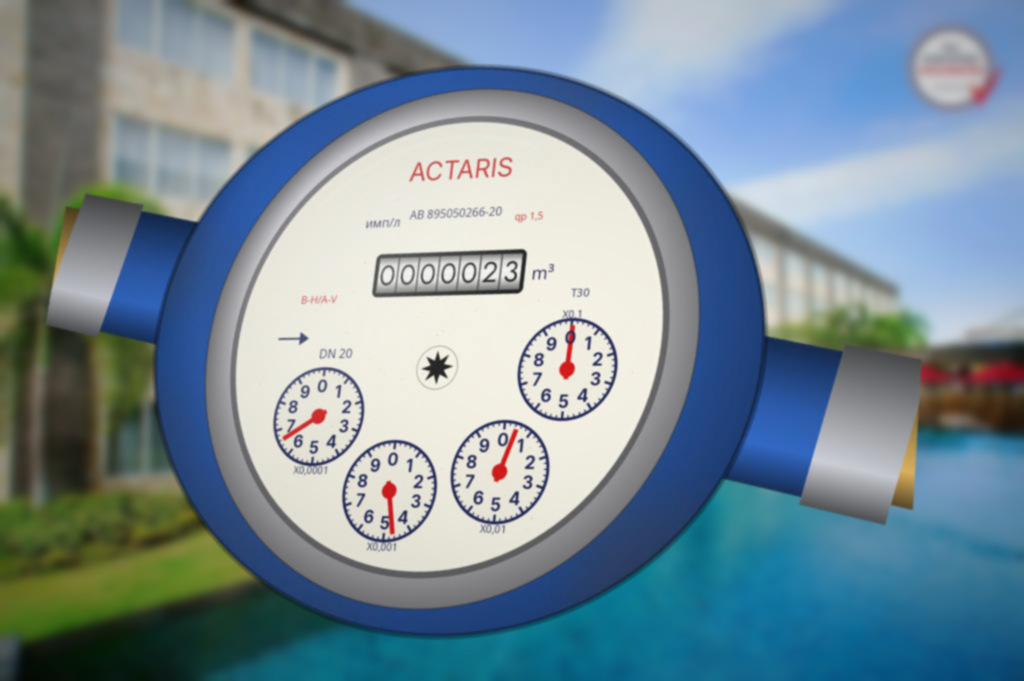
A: 23.0046 m³
